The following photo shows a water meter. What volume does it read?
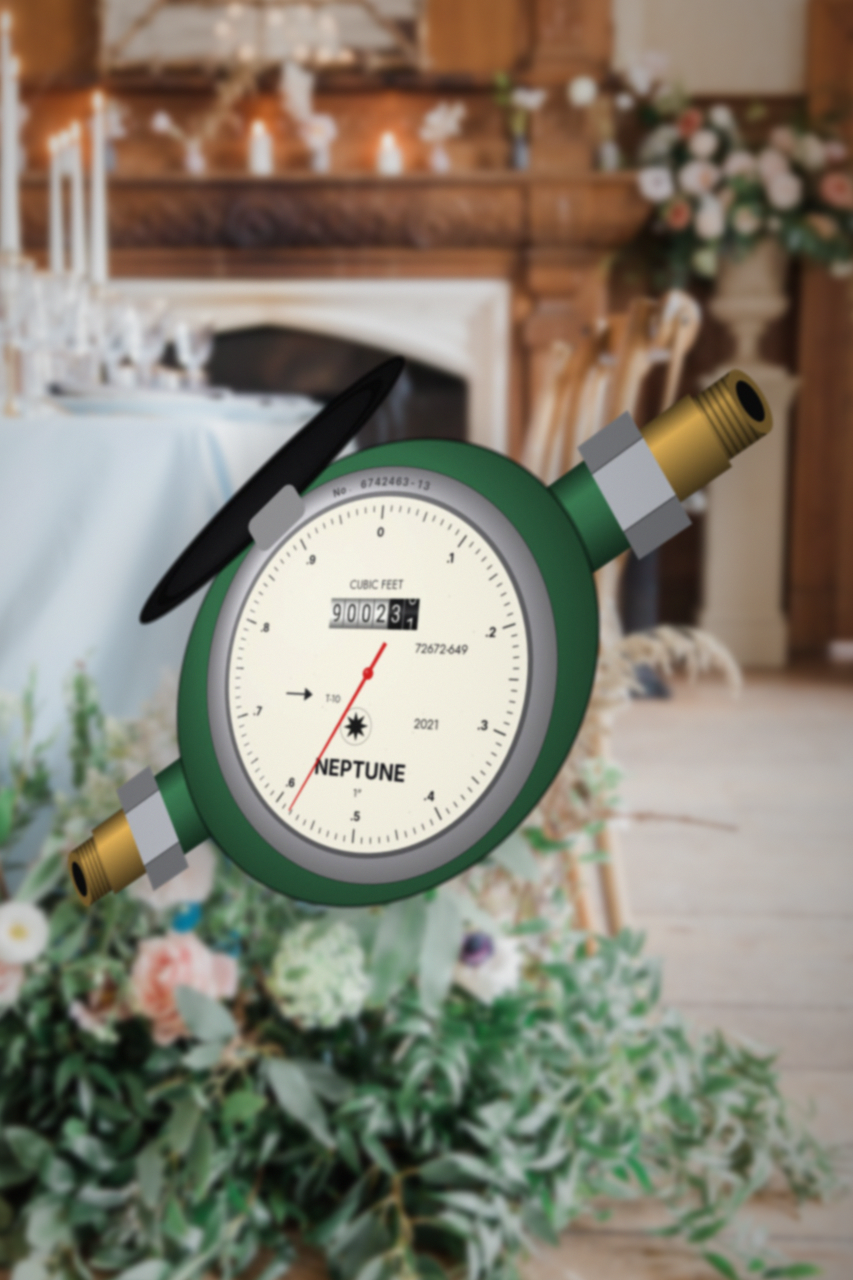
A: 900230.58 ft³
